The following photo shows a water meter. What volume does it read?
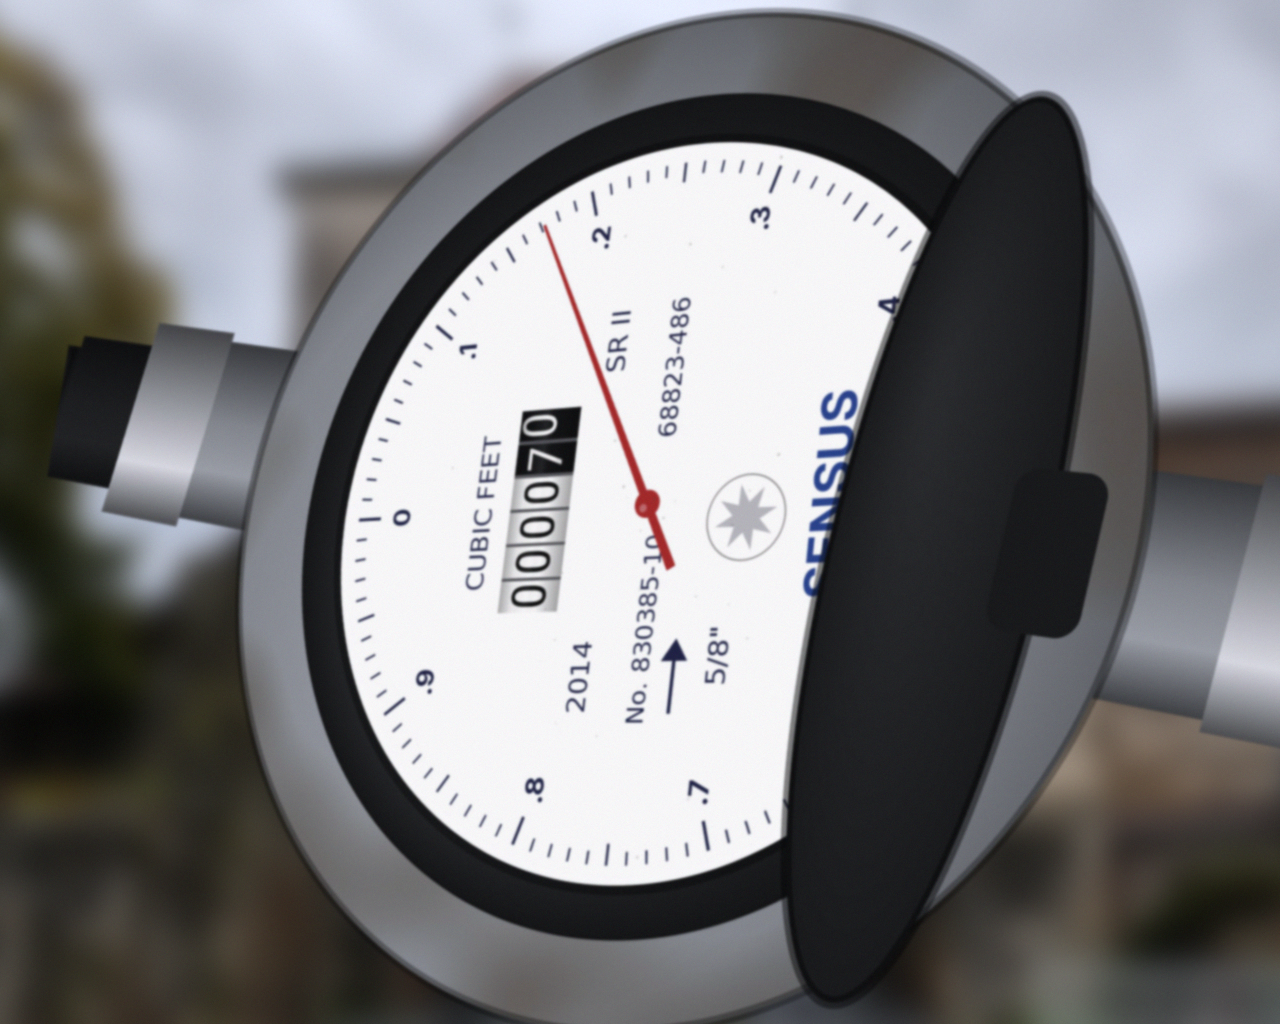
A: 70.17 ft³
